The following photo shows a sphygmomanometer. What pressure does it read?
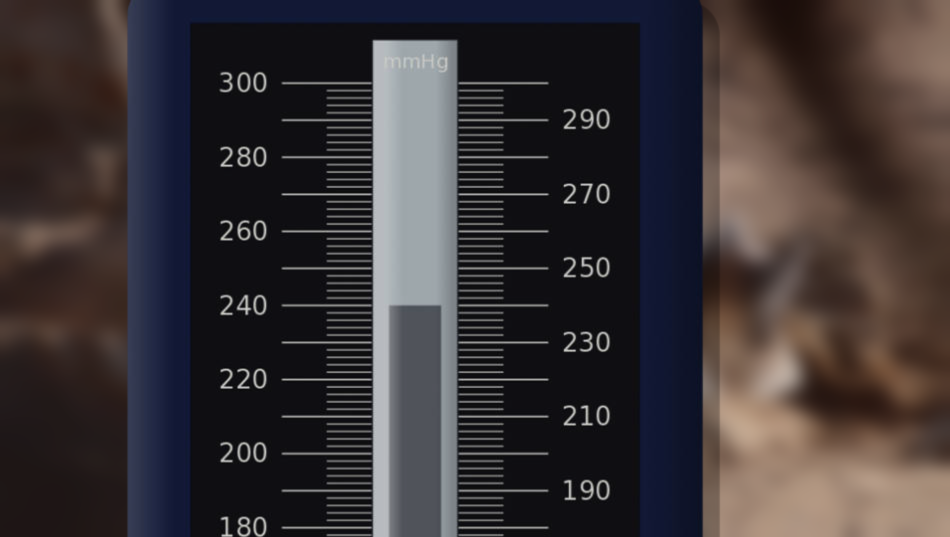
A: 240 mmHg
